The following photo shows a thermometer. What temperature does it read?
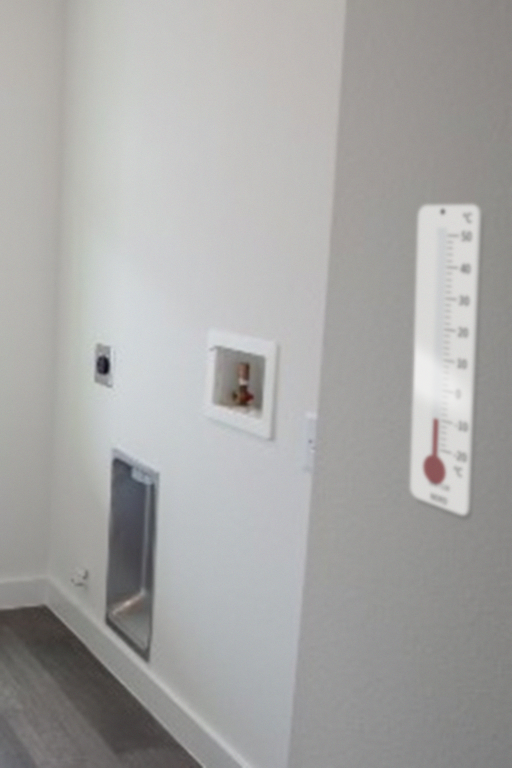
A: -10 °C
